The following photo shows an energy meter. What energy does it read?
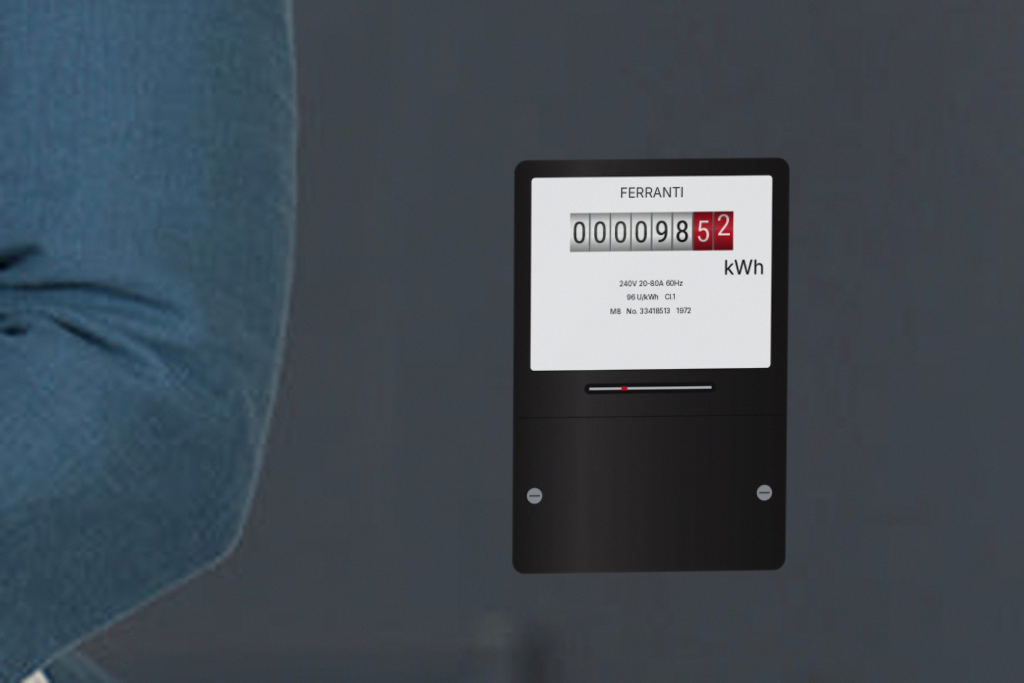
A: 98.52 kWh
